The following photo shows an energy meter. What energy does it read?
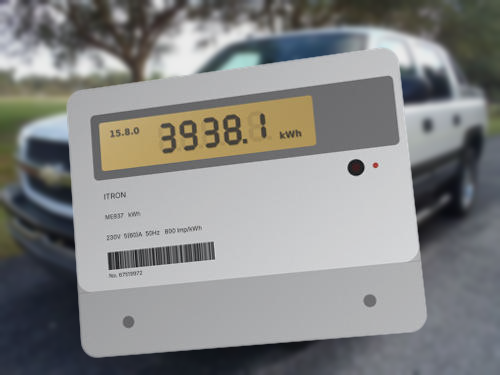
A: 3938.1 kWh
